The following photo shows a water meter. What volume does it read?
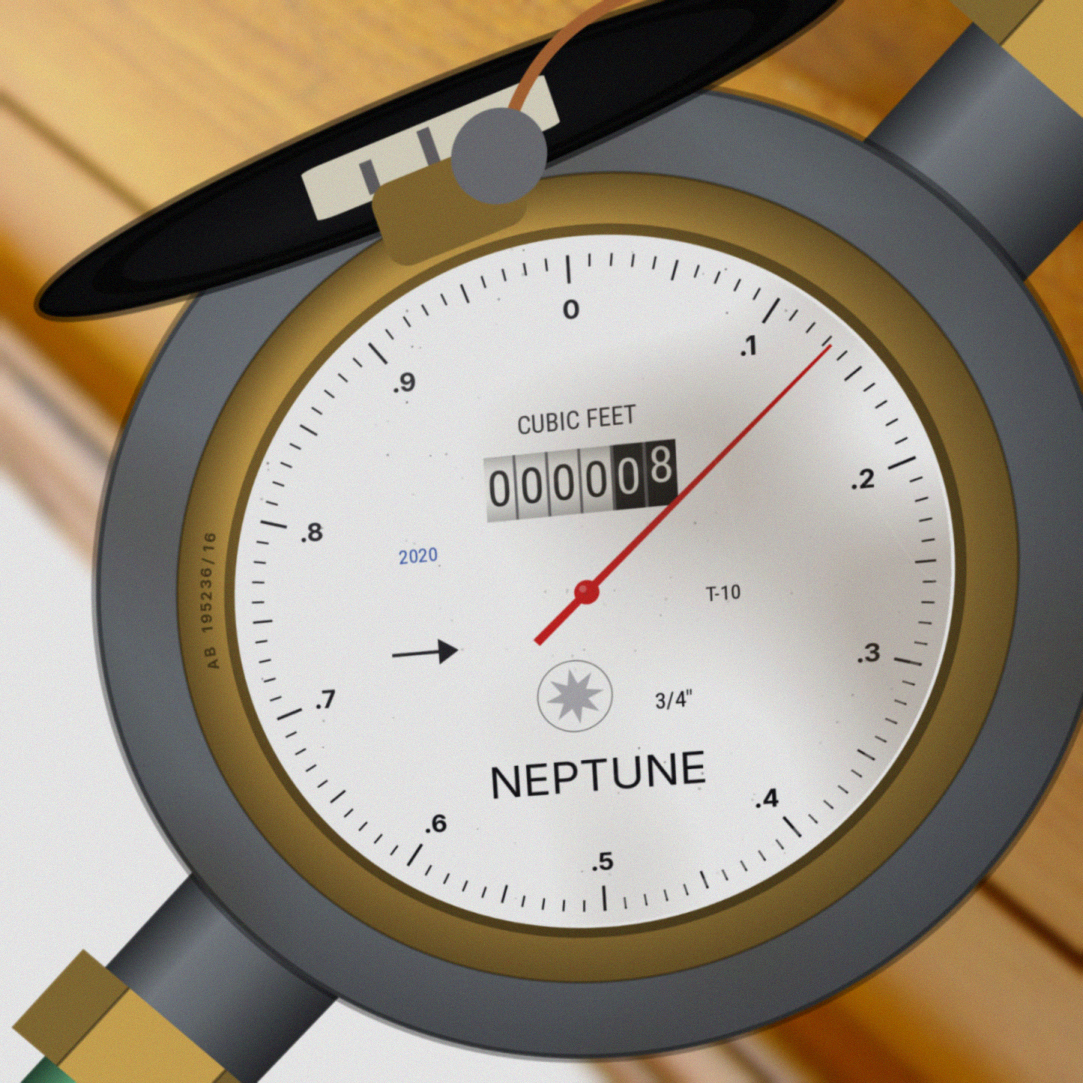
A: 8.13 ft³
